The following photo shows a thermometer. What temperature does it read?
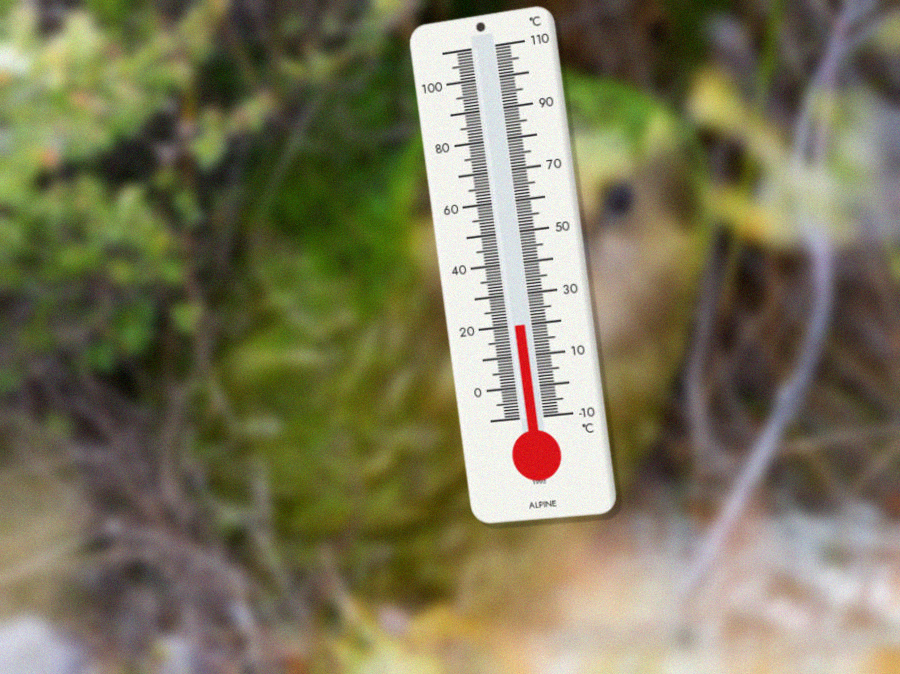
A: 20 °C
